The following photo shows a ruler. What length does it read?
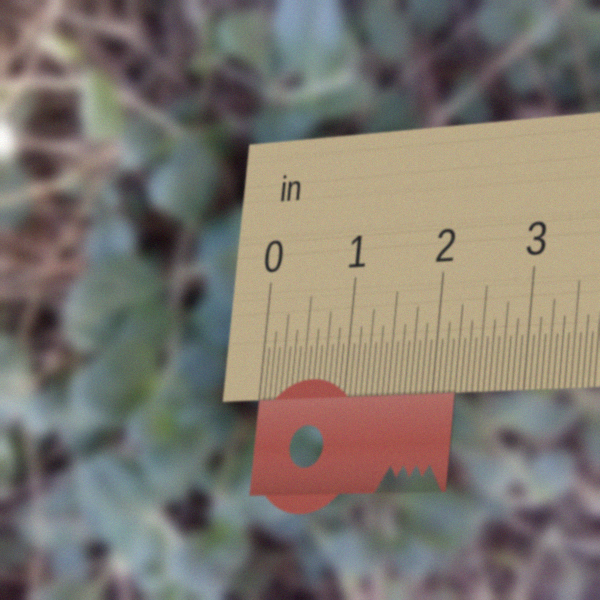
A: 2.25 in
